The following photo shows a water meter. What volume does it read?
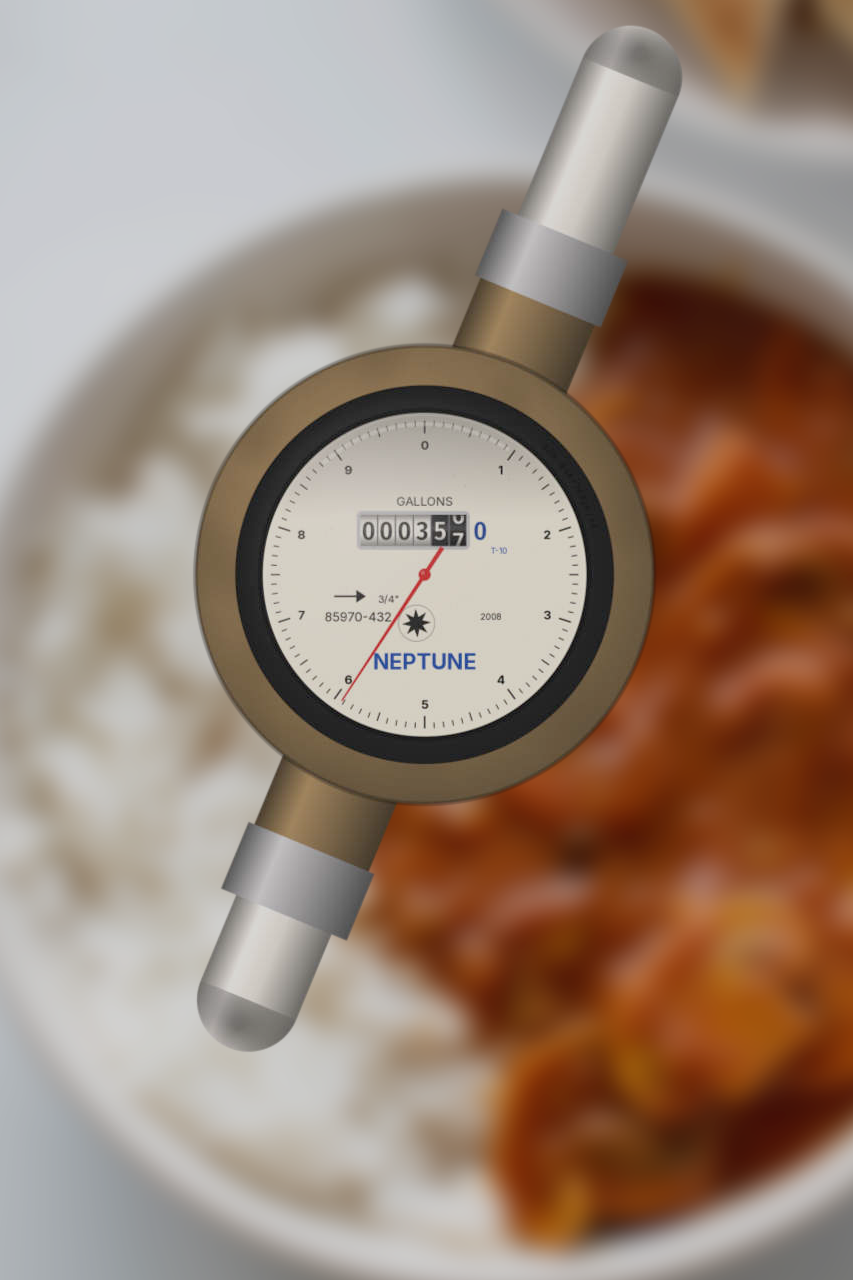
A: 3565.9 gal
